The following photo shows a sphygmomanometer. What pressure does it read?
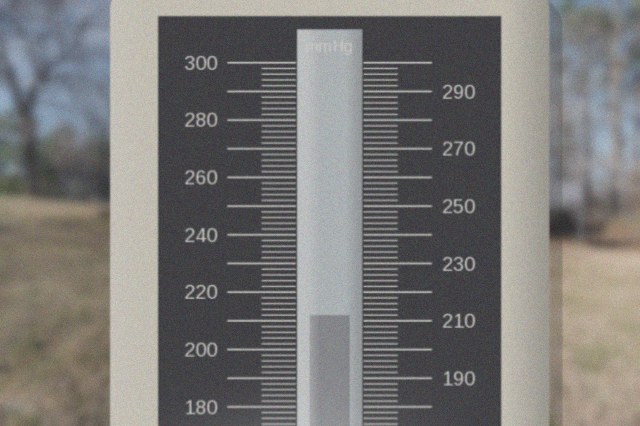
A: 212 mmHg
